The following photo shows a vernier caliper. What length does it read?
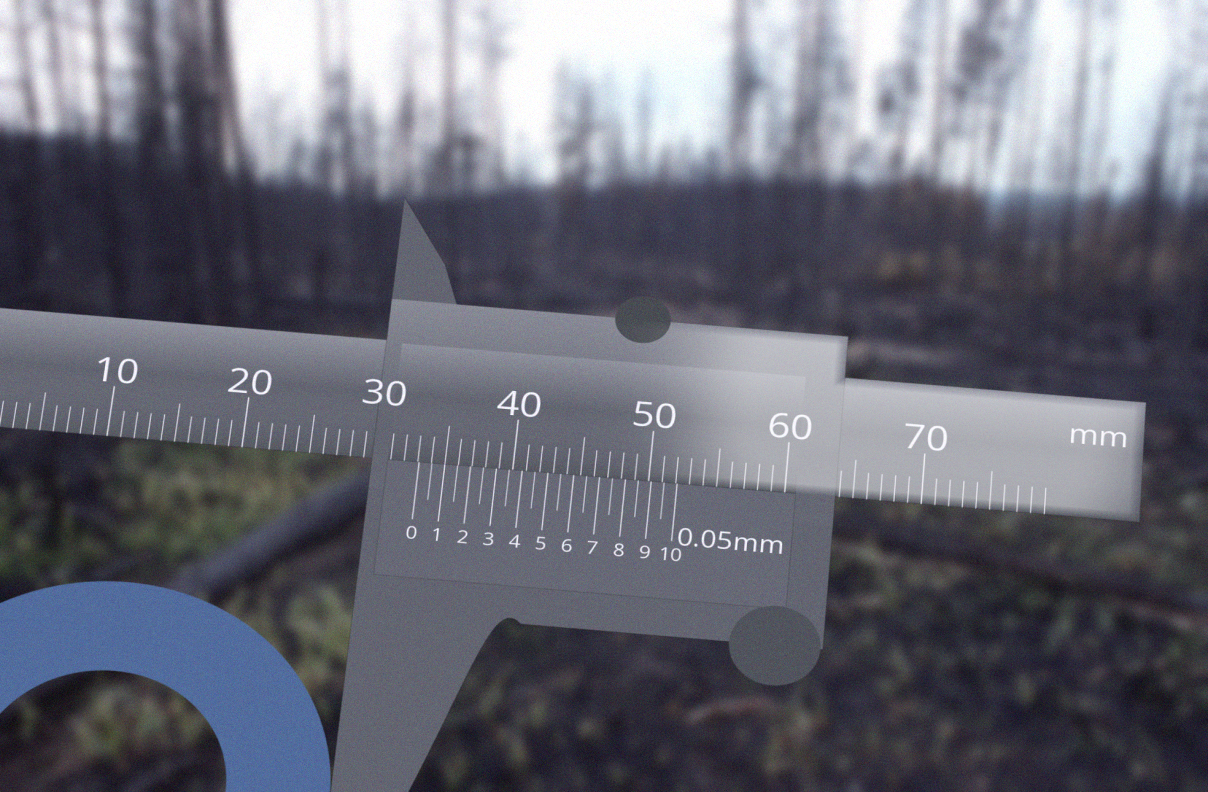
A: 33.1 mm
